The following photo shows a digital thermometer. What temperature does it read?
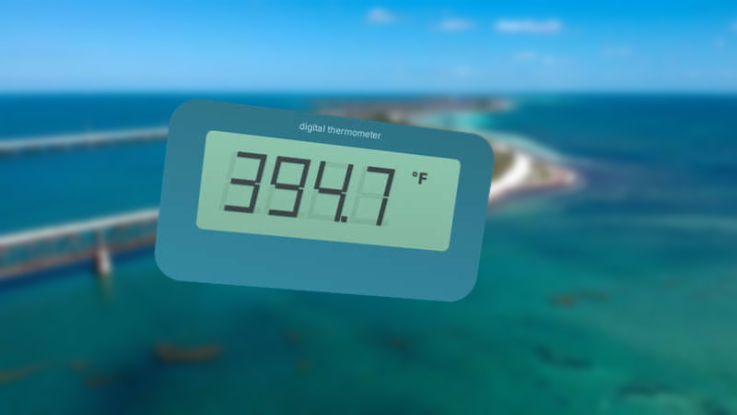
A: 394.7 °F
